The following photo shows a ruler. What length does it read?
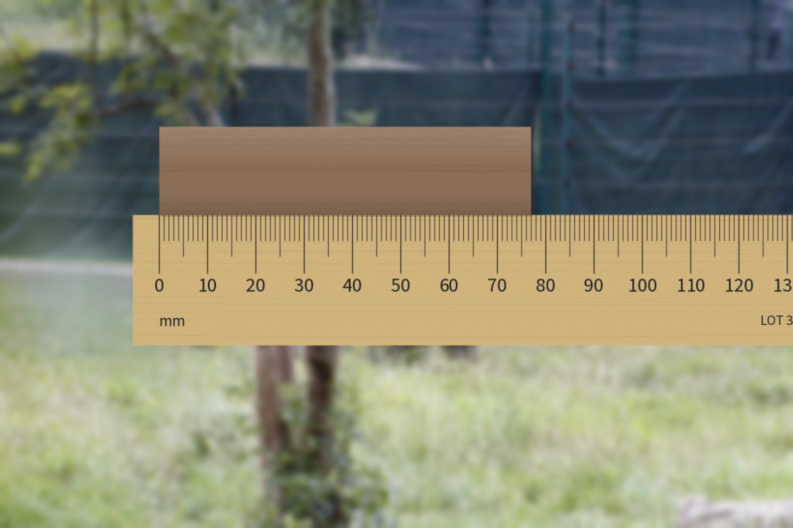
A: 77 mm
